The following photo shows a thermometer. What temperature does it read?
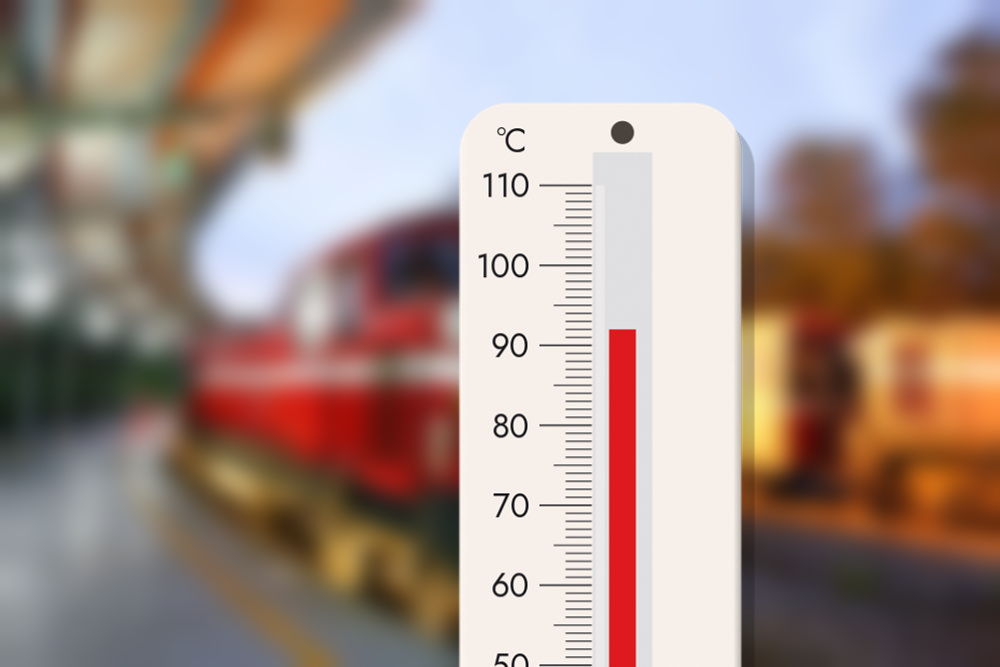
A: 92 °C
